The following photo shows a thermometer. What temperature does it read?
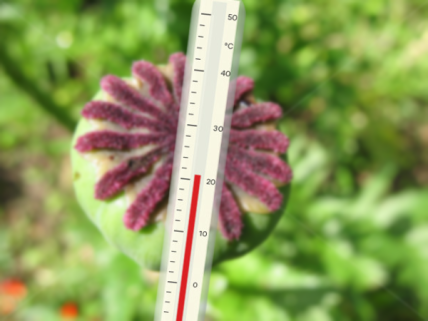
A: 21 °C
